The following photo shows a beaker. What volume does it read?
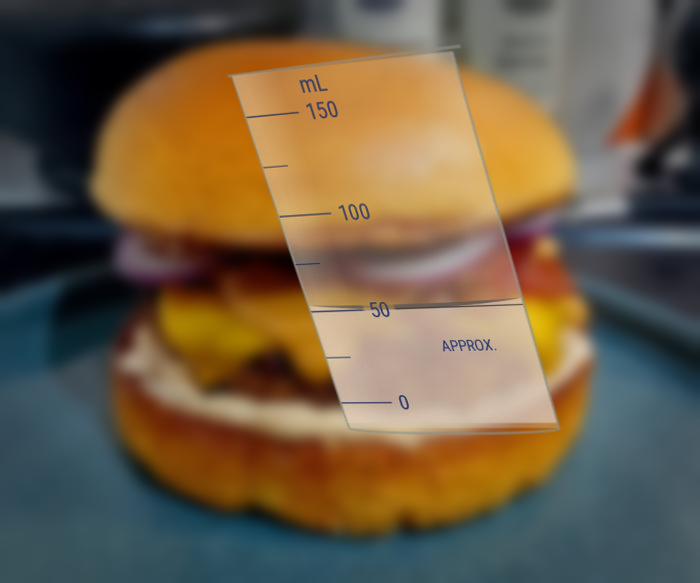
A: 50 mL
